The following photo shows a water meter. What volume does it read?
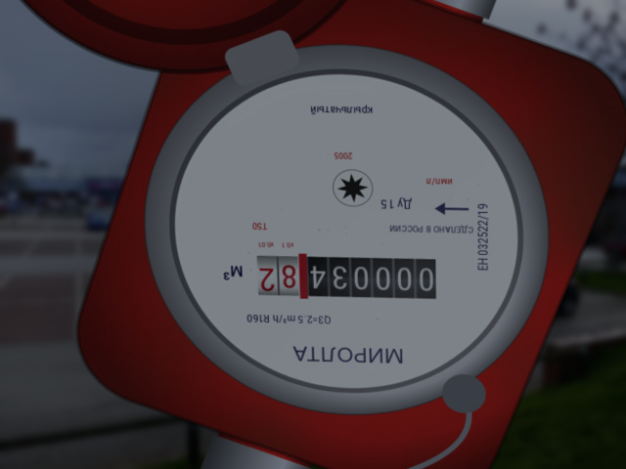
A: 34.82 m³
